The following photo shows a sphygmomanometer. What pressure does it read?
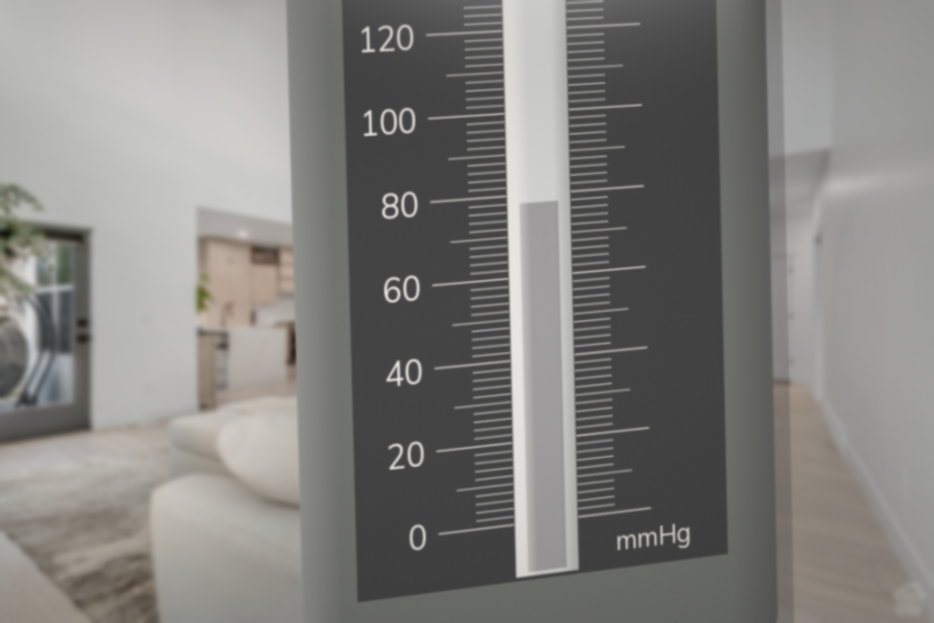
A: 78 mmHg
